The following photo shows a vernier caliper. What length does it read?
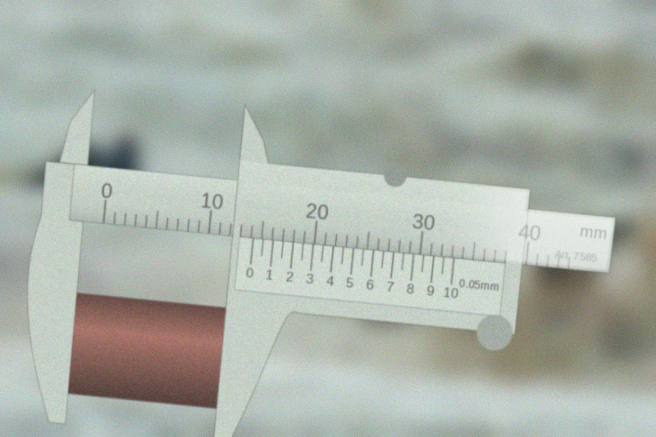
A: 14.2 mm
